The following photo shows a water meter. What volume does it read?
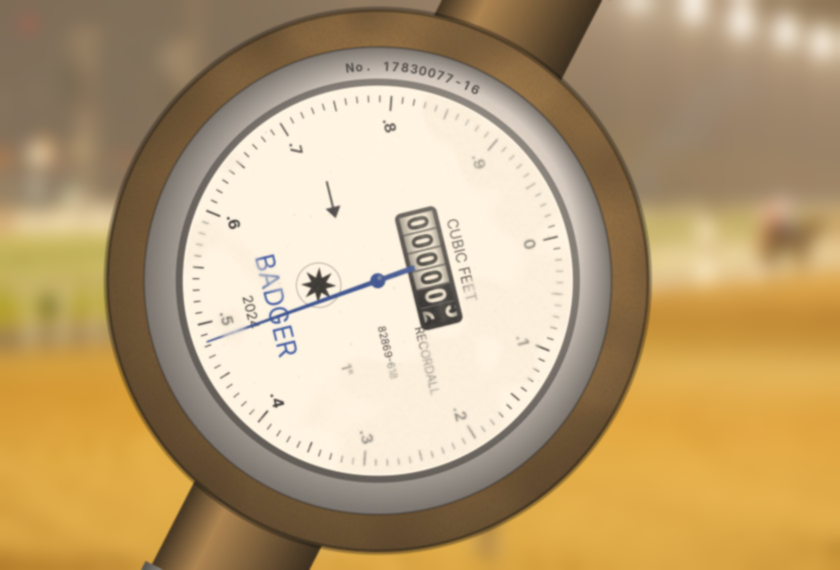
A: 5.48 ft³
